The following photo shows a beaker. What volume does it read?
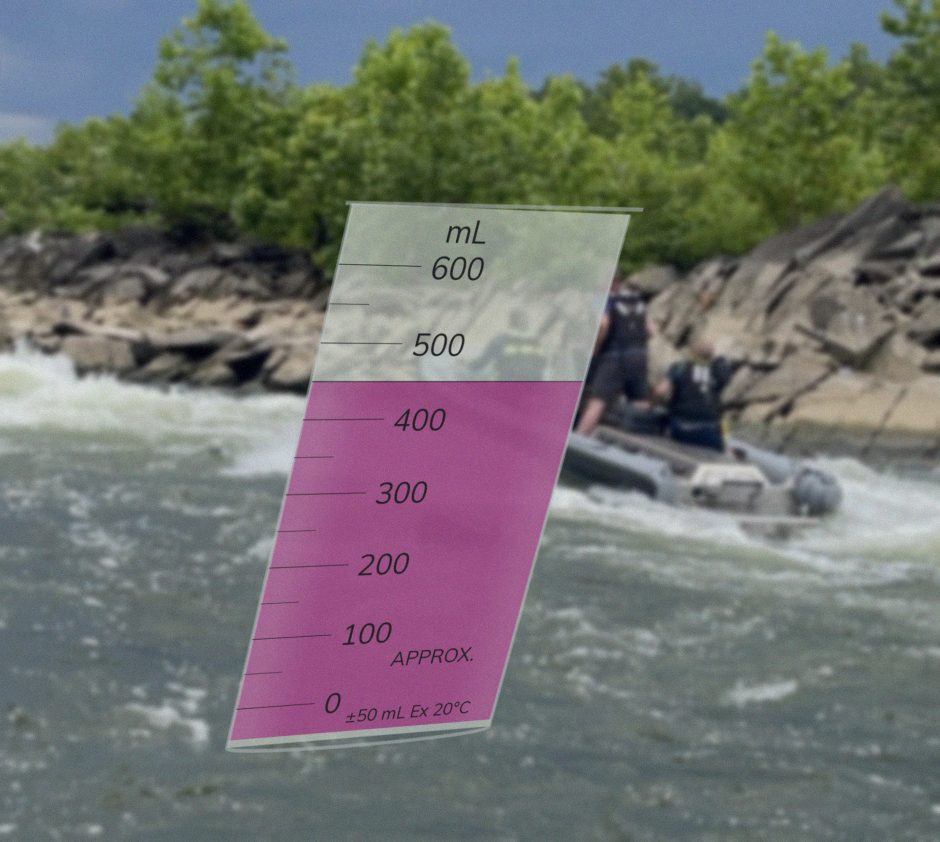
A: 450 mL
